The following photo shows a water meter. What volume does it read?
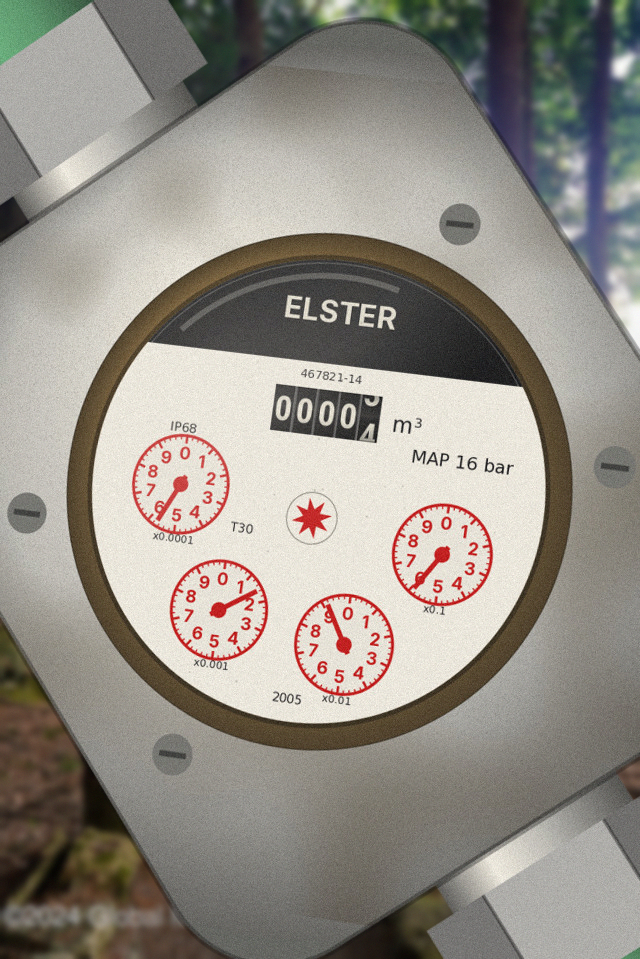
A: 3.5915 m³
